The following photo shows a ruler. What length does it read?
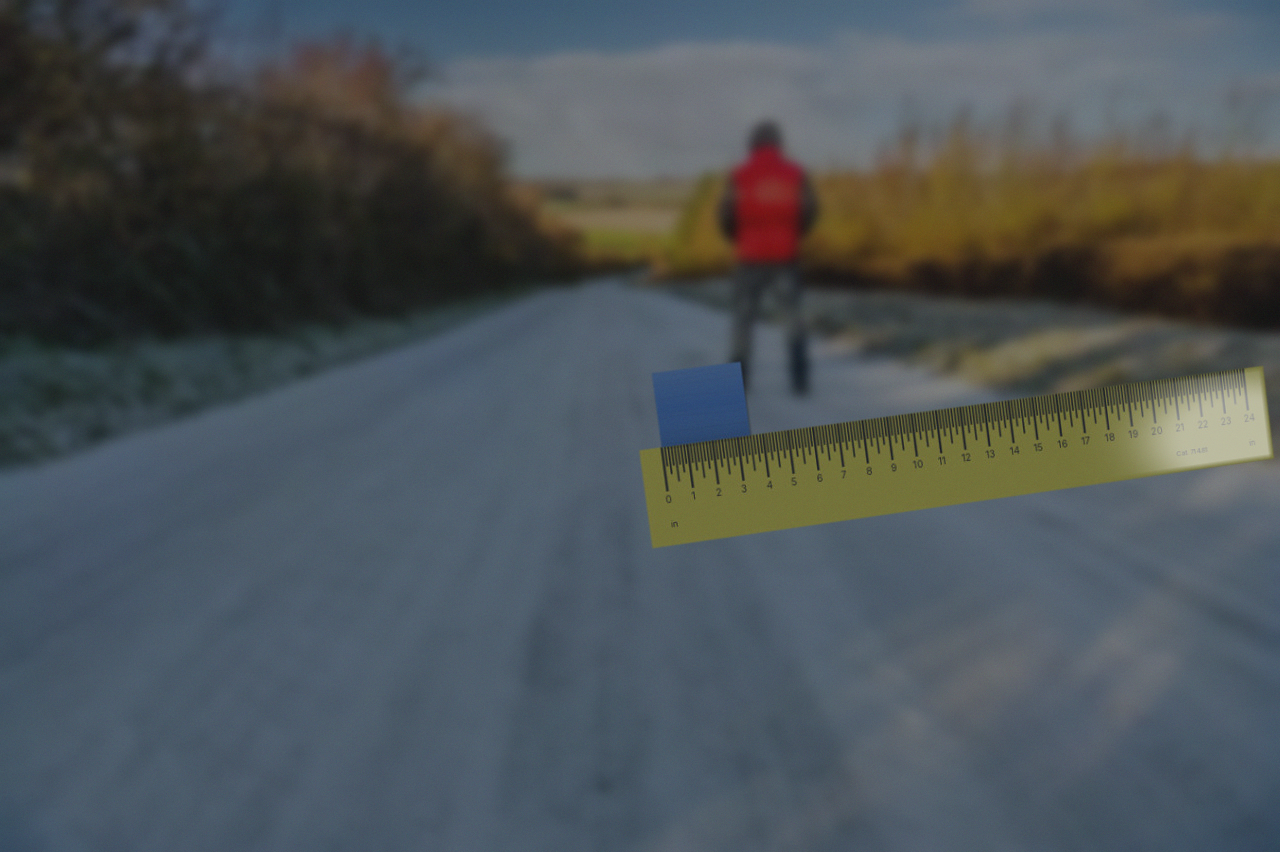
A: 3.5 in
